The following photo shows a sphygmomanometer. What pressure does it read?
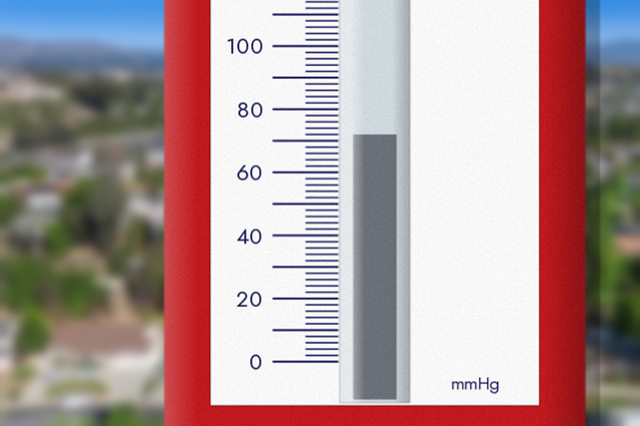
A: 72 mmHg
